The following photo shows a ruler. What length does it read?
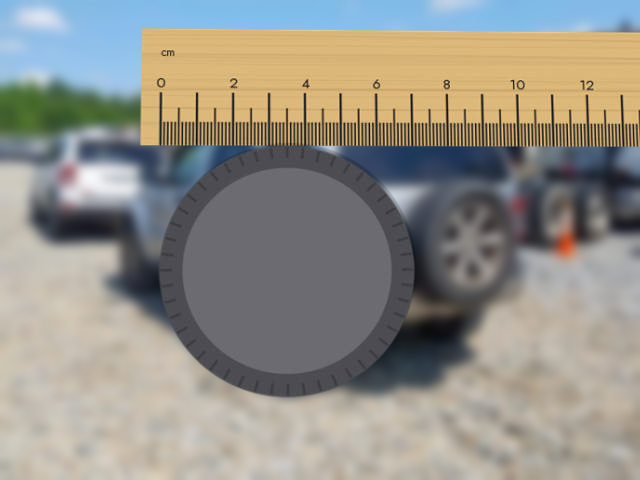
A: 7 cm
